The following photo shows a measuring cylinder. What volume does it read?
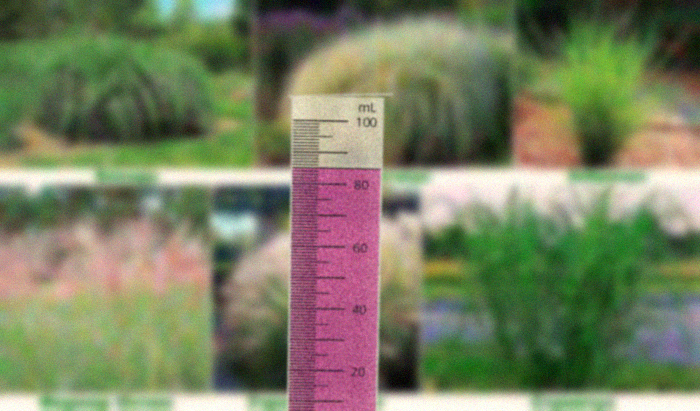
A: 85 mL
